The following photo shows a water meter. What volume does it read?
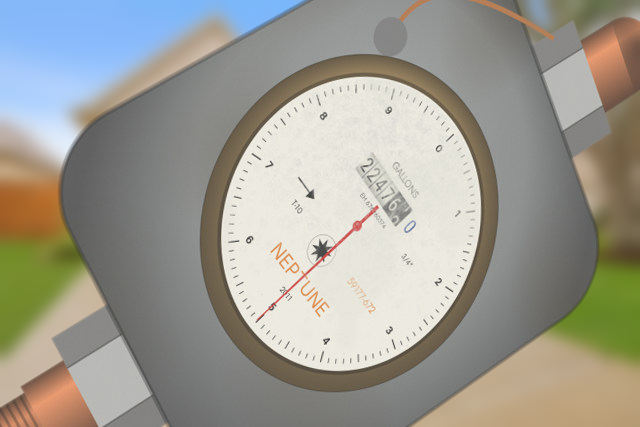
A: 2247615.0 gal
